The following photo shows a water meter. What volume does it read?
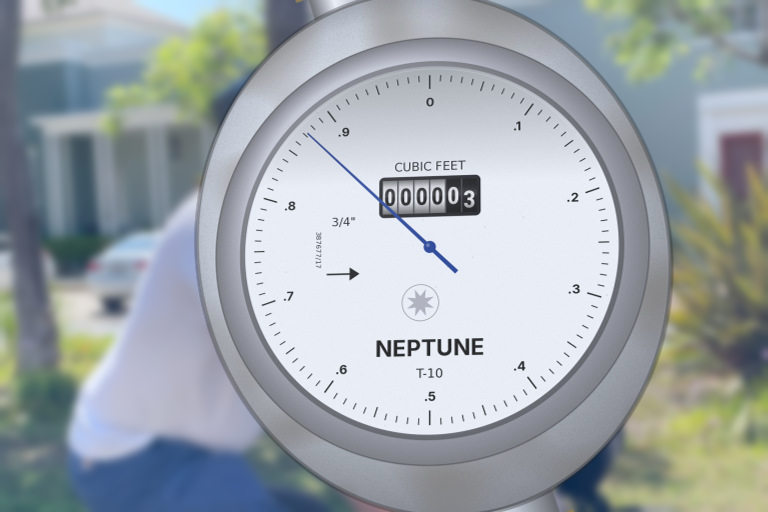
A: 2.87 ft³
